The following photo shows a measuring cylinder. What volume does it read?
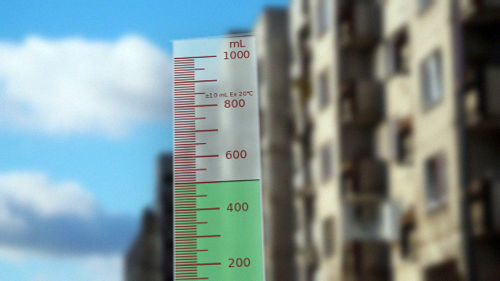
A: 500 mL
